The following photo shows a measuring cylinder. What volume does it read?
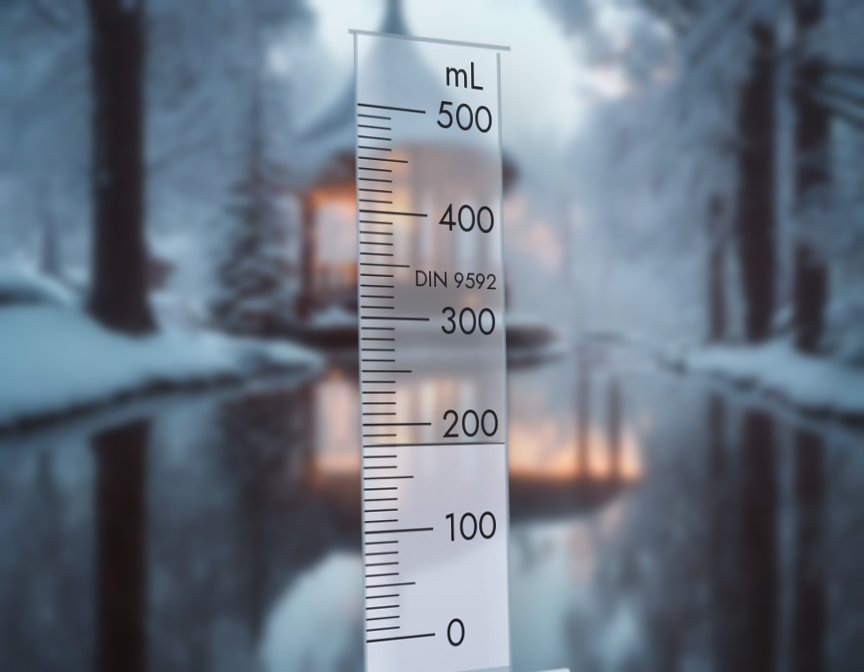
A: 180 mL
